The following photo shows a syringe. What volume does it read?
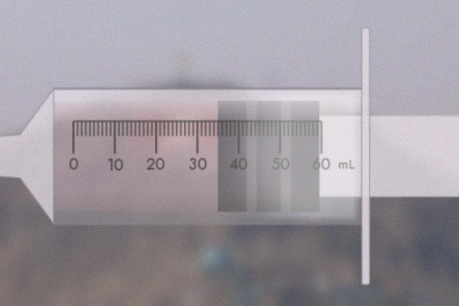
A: 35 mL
